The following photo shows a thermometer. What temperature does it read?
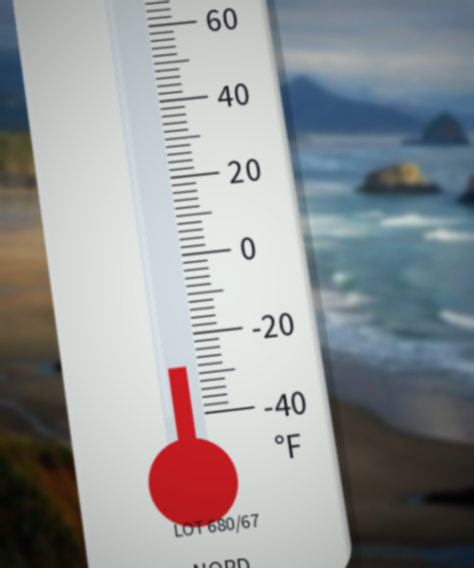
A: -28 °F
